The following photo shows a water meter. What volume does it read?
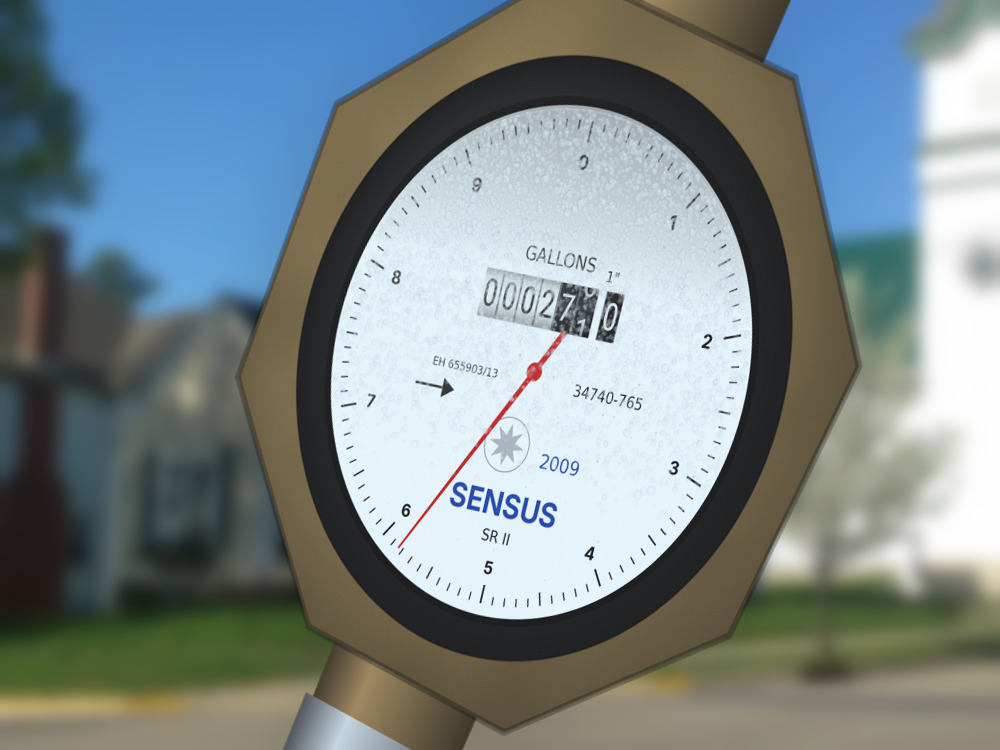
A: 2705.8 gal
